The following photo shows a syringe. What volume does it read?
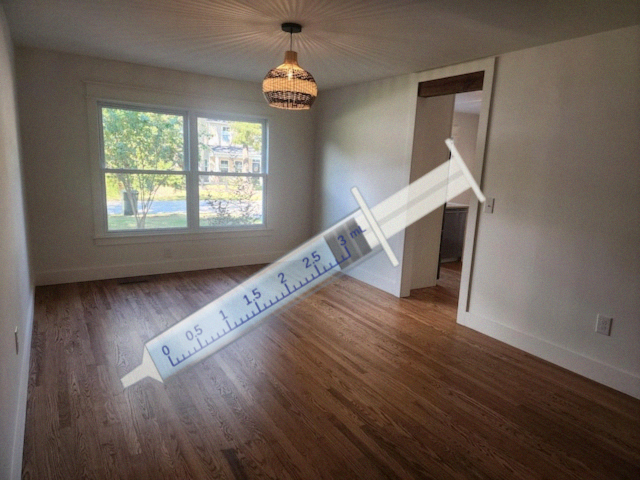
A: 2.8 mL
